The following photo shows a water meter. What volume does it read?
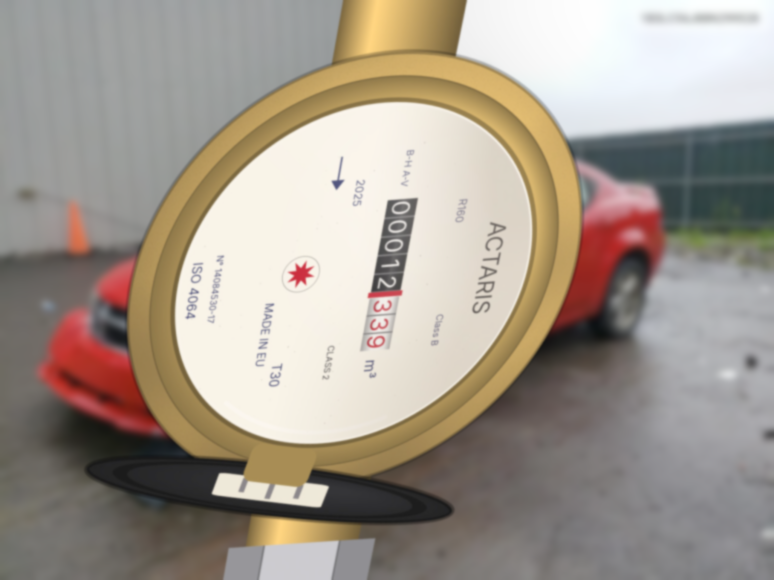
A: 12.339 m³
